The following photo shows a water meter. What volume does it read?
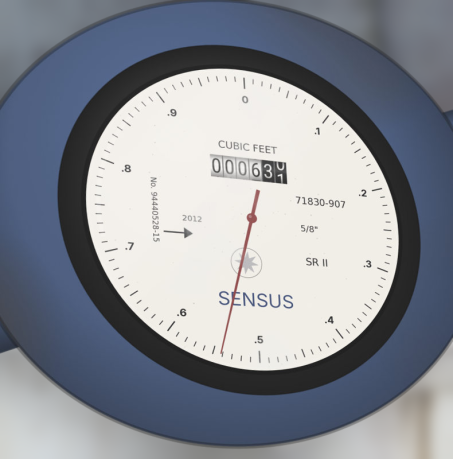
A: 630.54 ft³
